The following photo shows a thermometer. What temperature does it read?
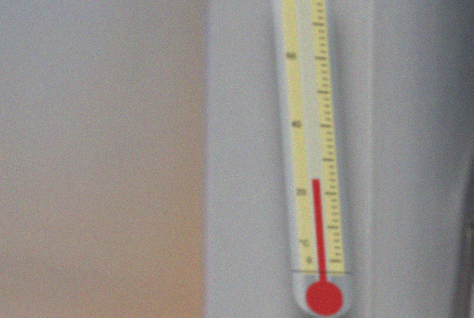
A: 24 °C
